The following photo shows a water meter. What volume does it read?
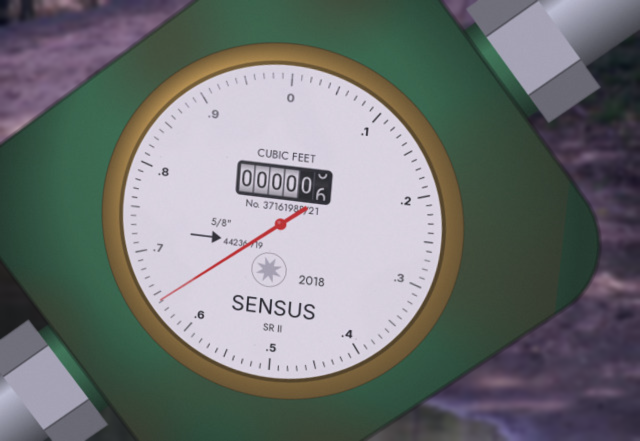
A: 5.64 ft³
